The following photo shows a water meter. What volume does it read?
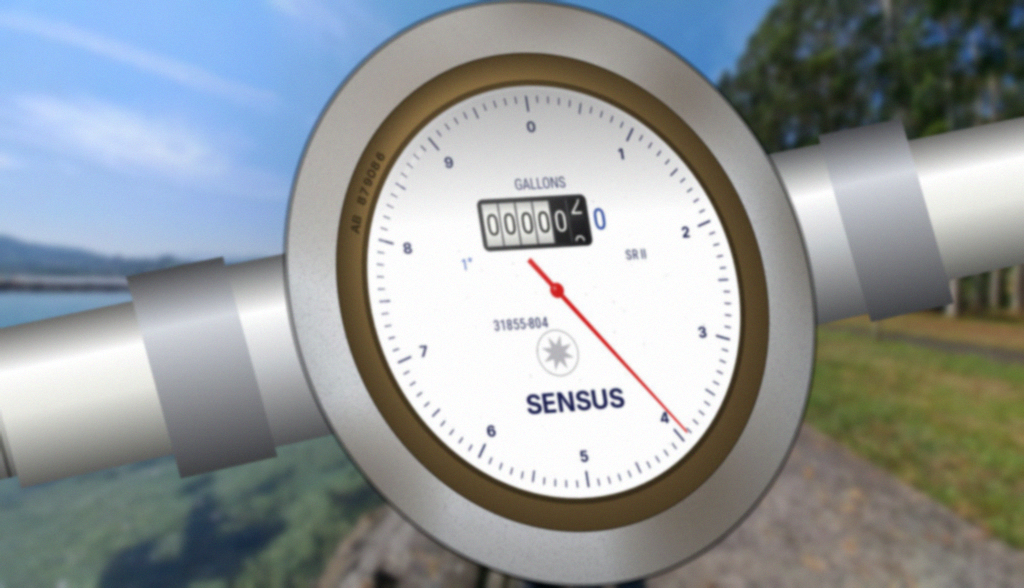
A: 23.9 gal
